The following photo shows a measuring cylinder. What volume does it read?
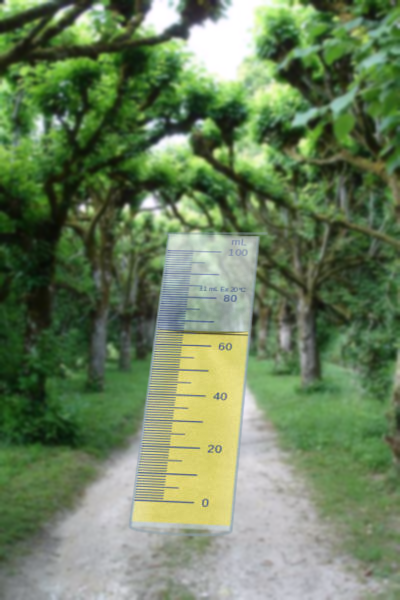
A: 65 mL
